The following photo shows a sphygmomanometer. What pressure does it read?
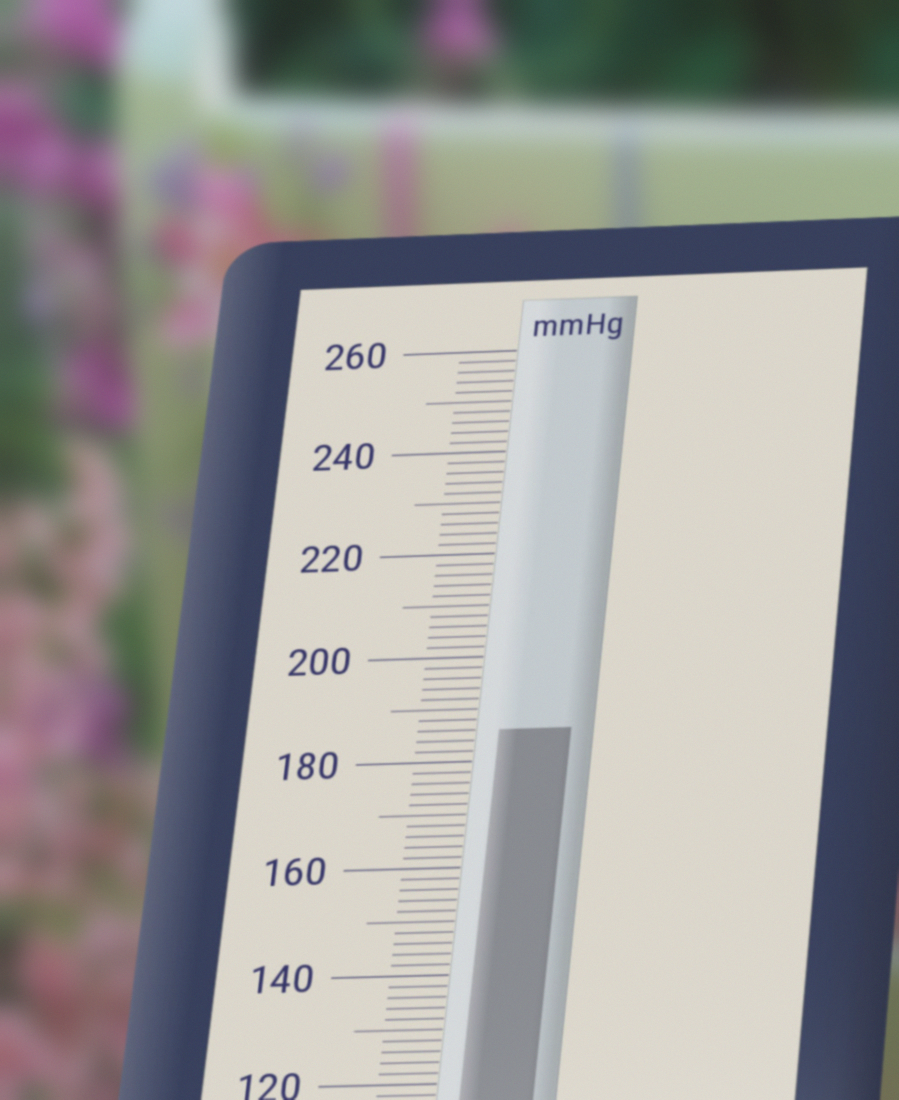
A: 186 mmHg
